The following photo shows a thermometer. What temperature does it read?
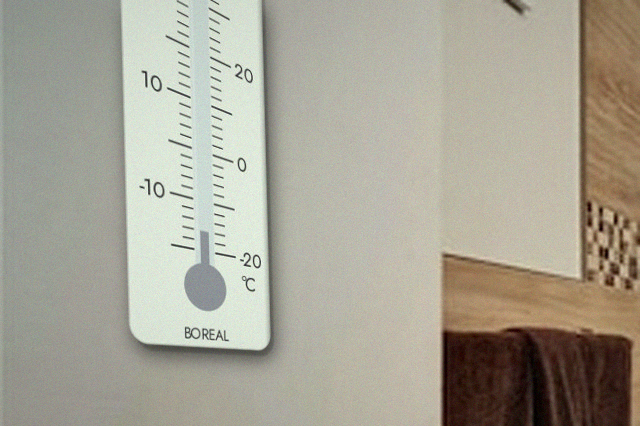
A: -16 °C
